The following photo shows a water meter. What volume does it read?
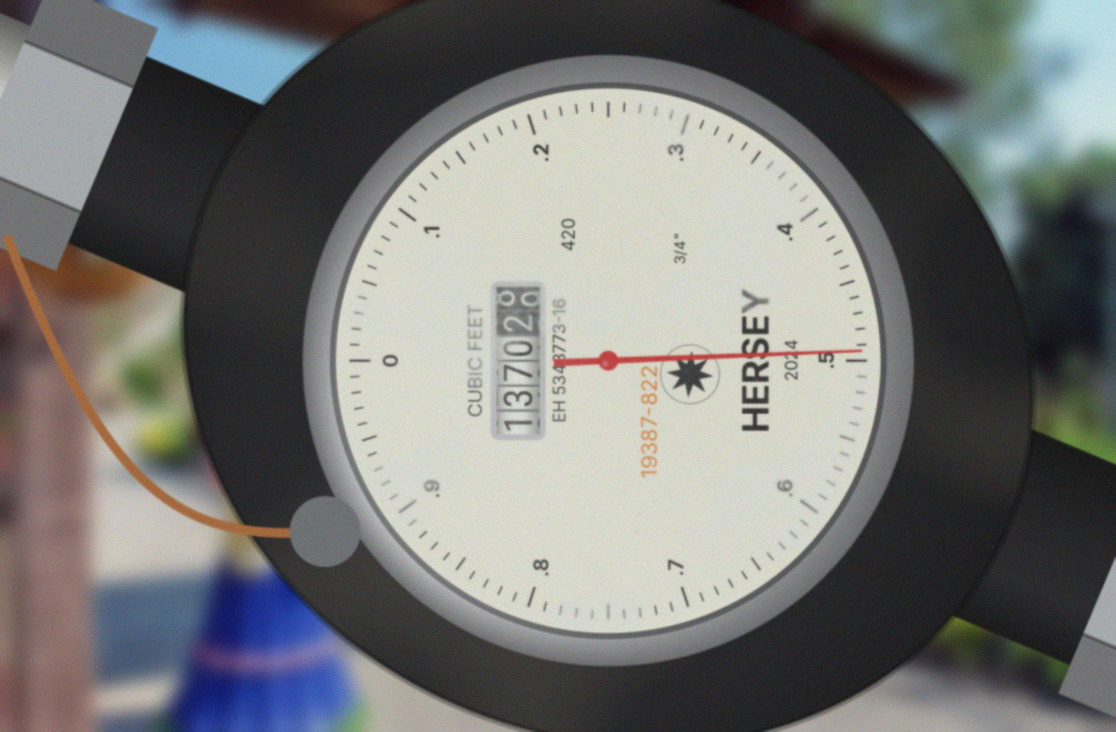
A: 137028.49 ft³
